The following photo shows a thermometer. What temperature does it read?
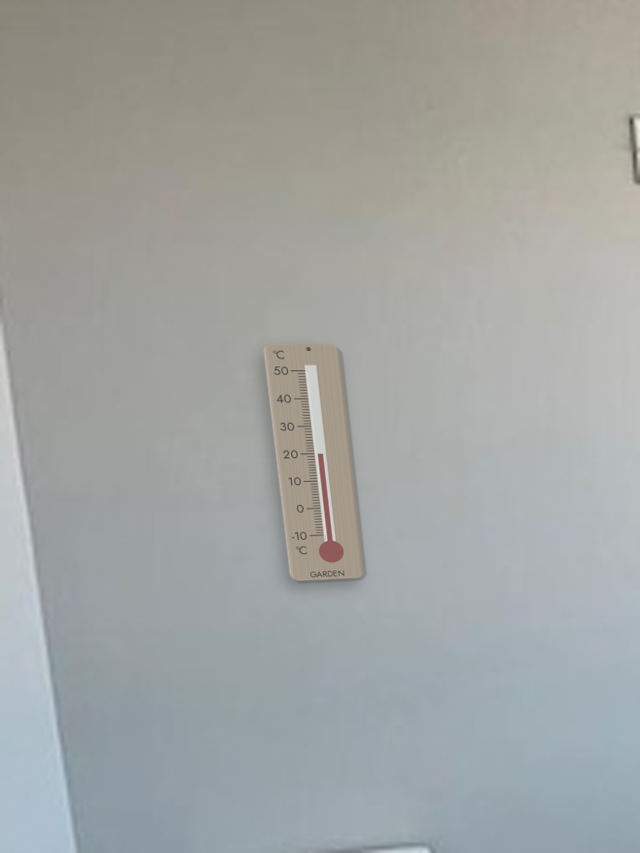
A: 20 °C
